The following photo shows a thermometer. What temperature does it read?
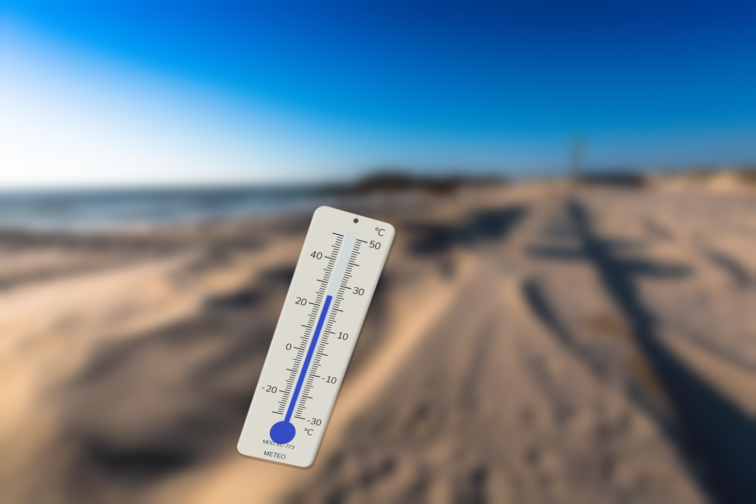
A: 25 °C
